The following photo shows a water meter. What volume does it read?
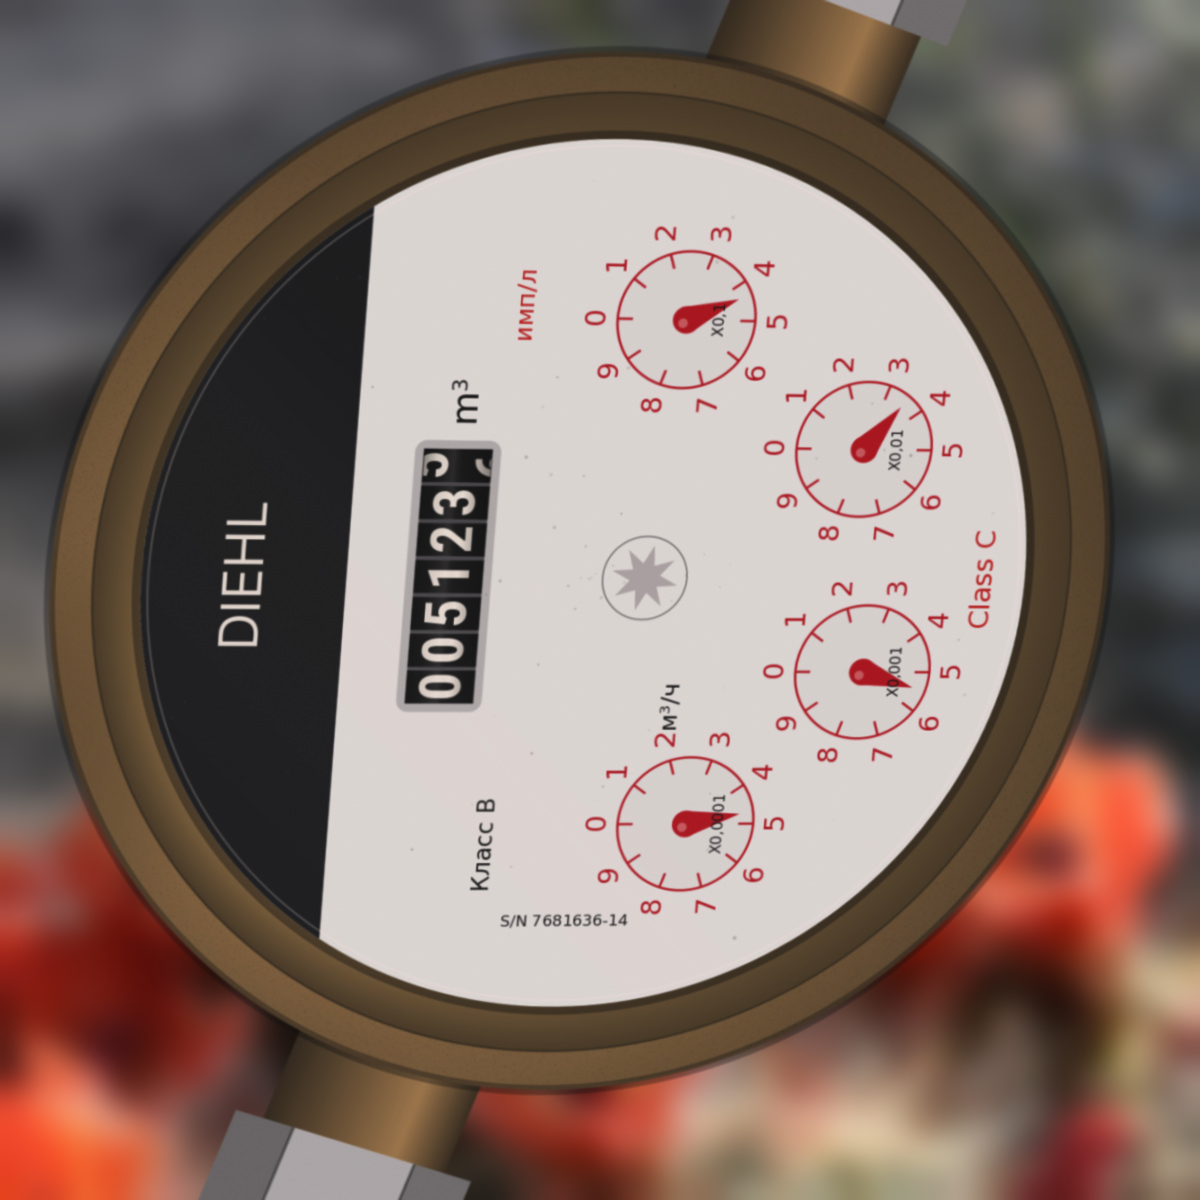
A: 51235.4354 m³
